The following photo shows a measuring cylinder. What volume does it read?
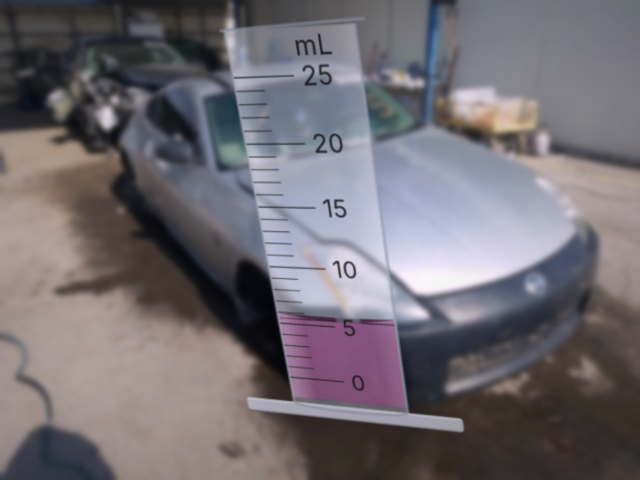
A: 5.5 mL
